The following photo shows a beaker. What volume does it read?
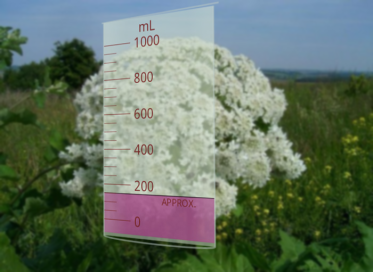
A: 150 mL
